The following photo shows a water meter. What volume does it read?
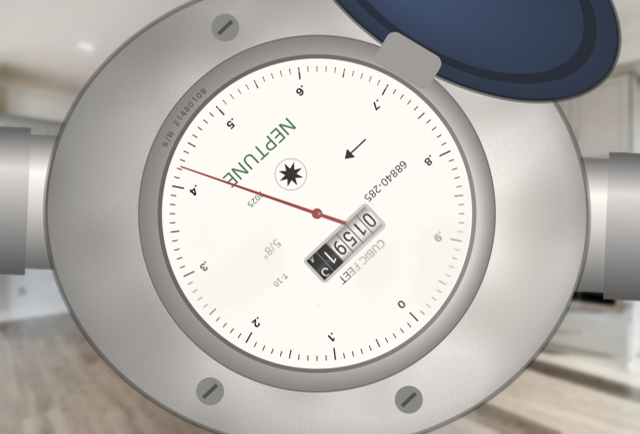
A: 15913.42 ft³
